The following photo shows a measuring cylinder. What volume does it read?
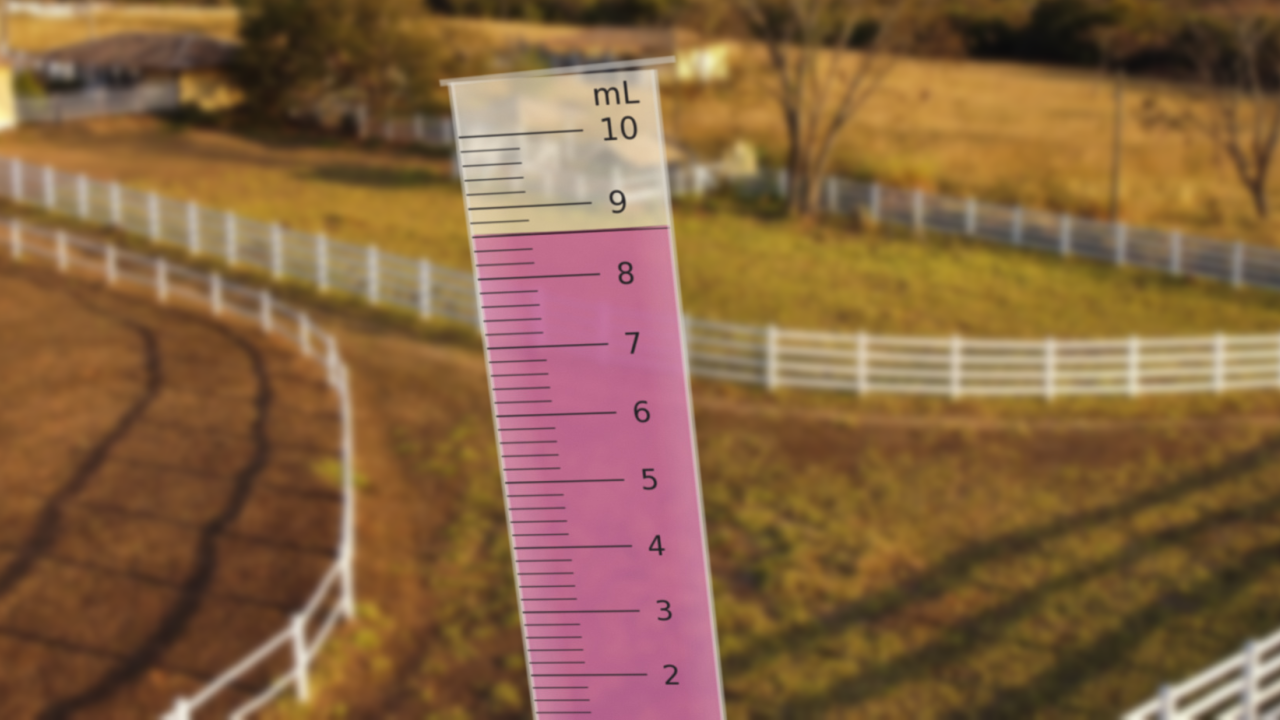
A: 8.6 mL
